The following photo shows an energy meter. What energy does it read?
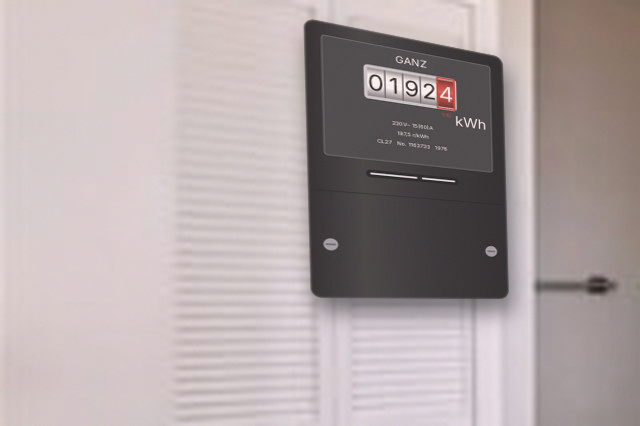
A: 192.4 kWh
